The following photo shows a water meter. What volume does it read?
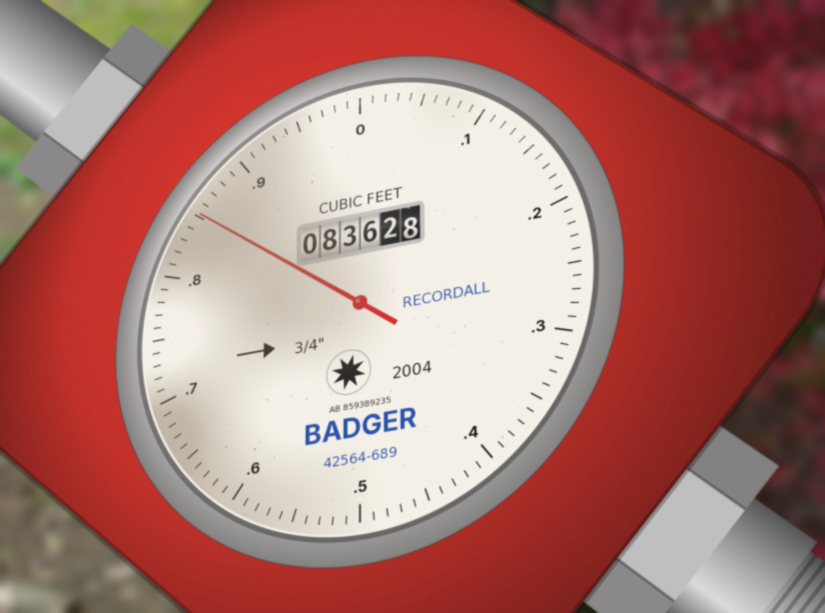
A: 83627.85 ft³
